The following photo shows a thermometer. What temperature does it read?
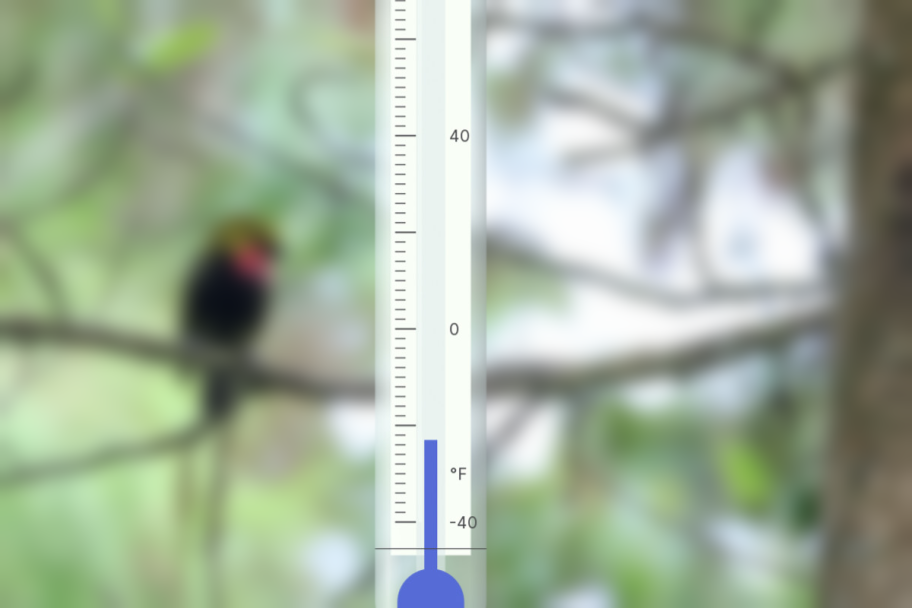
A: -23 °F
